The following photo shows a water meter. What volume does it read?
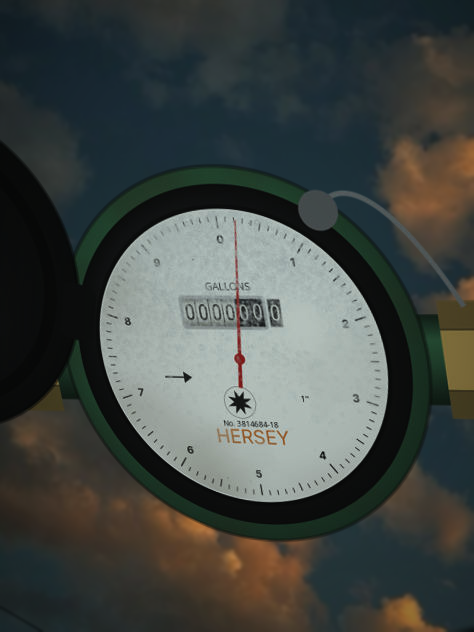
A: 0.2 gal
